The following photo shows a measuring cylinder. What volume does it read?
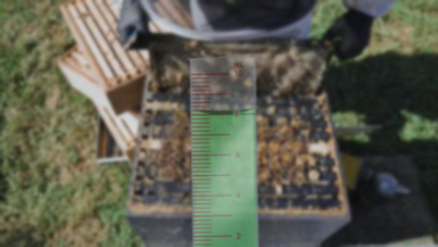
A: 8 mL
